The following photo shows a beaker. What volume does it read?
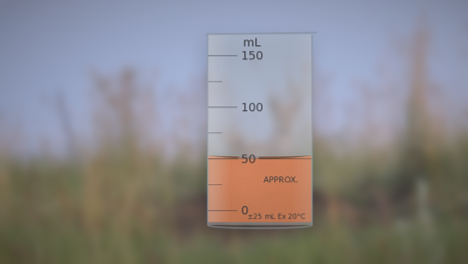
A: 50 mL
